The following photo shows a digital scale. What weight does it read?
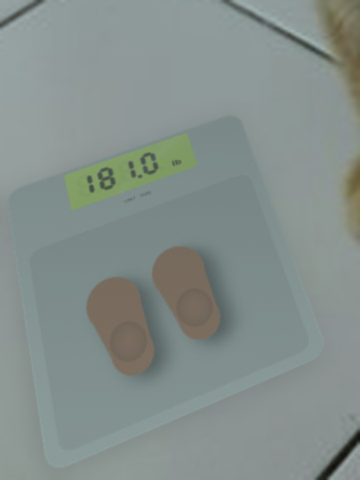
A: 181.0 lb
